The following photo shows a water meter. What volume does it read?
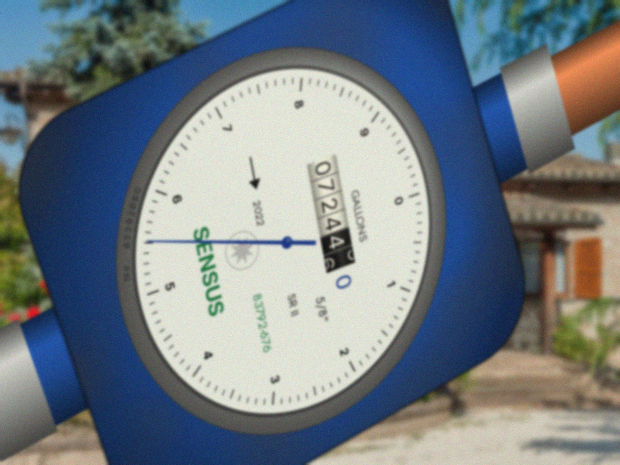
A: 724455.5 gal
